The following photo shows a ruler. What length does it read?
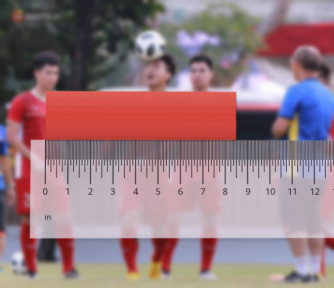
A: 8.5 in
